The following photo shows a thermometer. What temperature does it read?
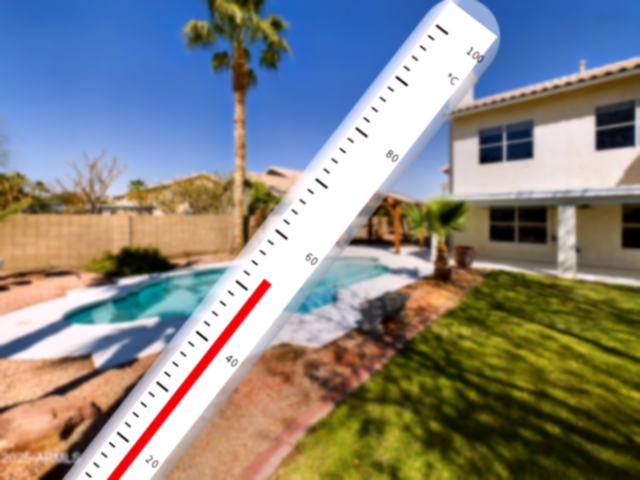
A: 53 °C
